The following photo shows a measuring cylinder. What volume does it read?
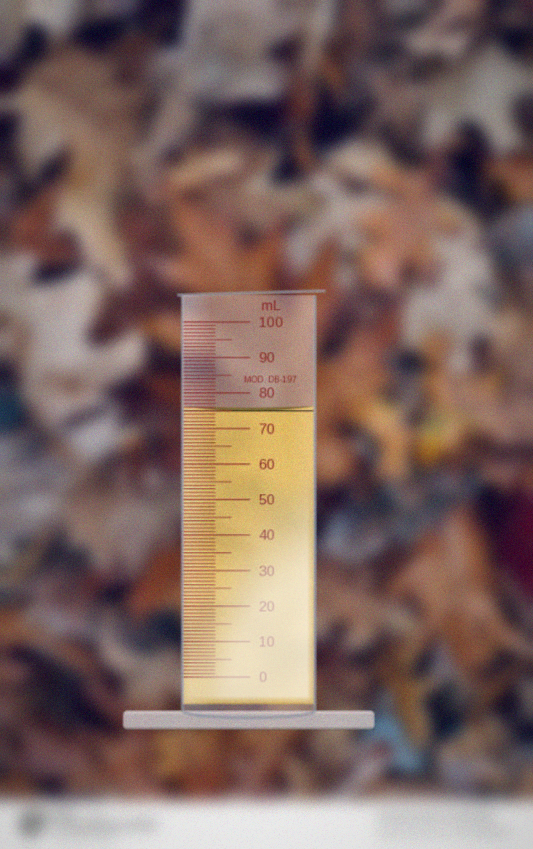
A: 75 mL
